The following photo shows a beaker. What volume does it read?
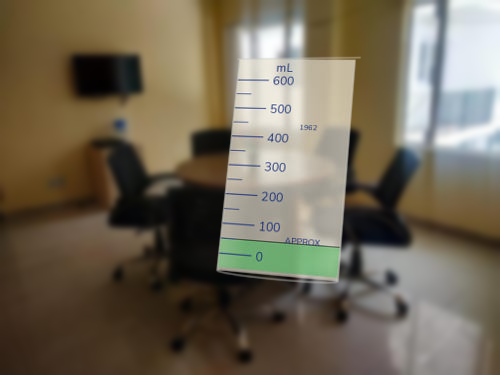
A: 50 mL
